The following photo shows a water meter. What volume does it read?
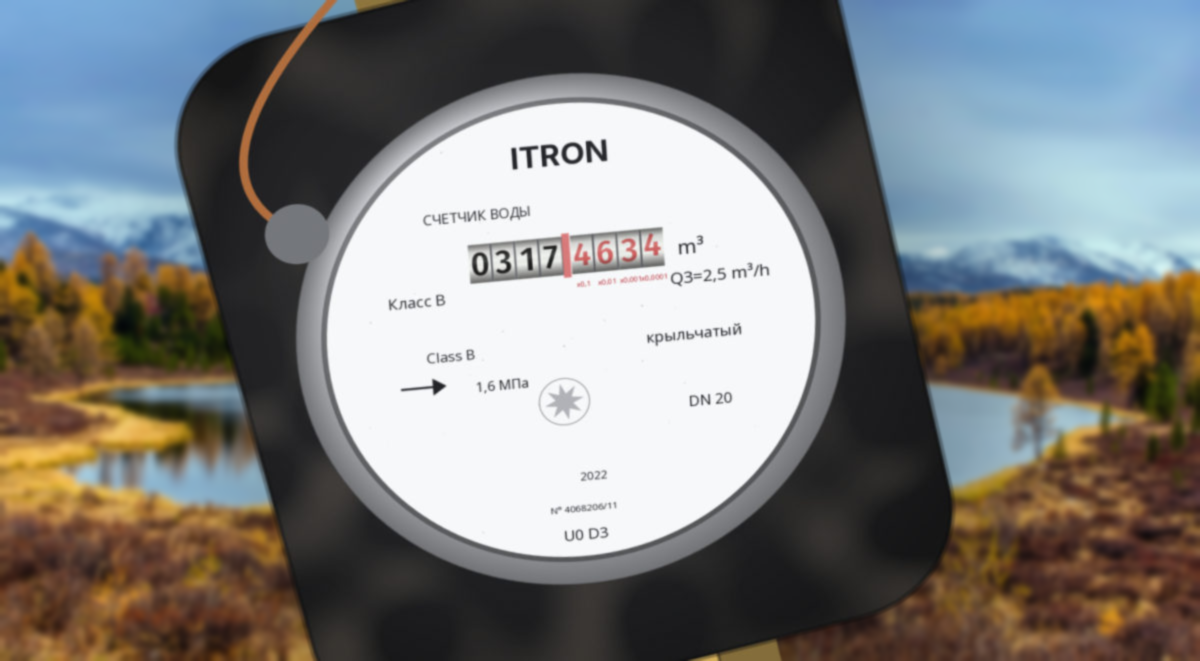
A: 317.4634 m³
